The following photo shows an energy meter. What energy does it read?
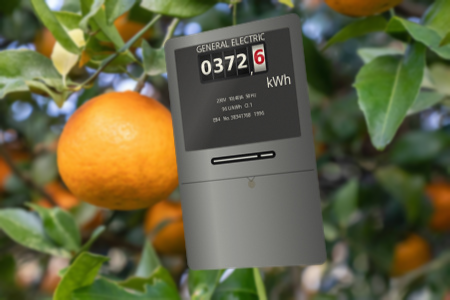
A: 372.6 kWh
